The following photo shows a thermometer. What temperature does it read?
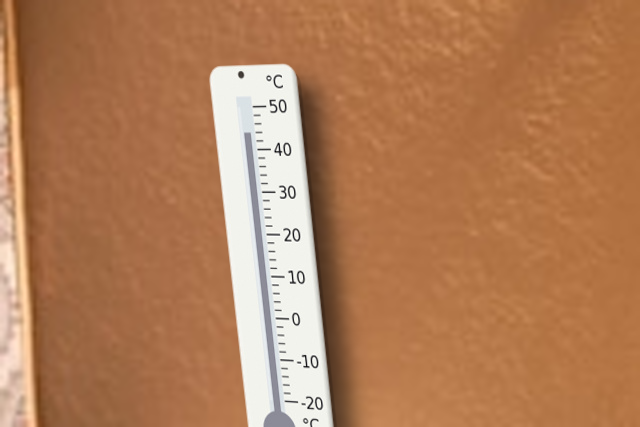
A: 44 °C
